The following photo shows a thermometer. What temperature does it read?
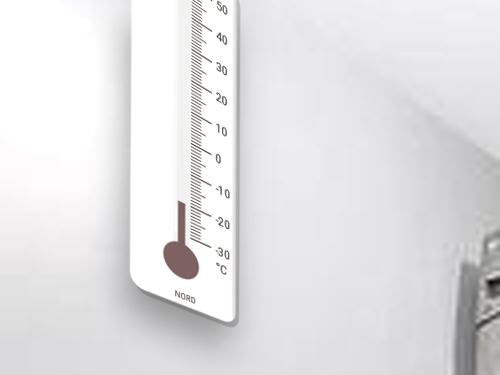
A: -20 °C
